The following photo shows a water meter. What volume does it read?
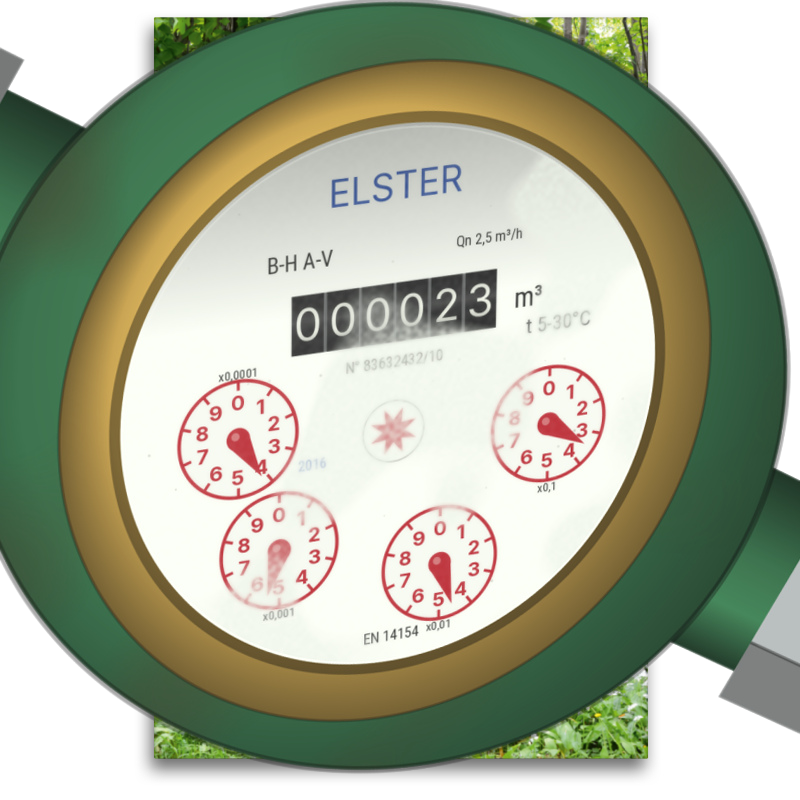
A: 23.3454 m³
